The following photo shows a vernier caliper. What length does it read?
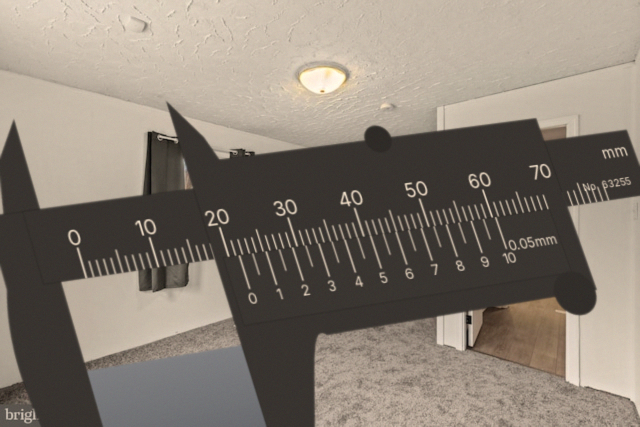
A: 21.5 mm
